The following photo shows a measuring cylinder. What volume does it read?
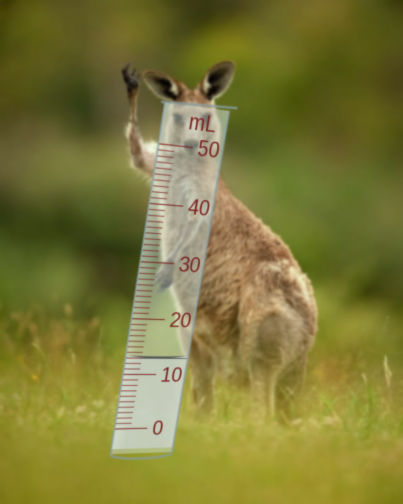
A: 13 mL
